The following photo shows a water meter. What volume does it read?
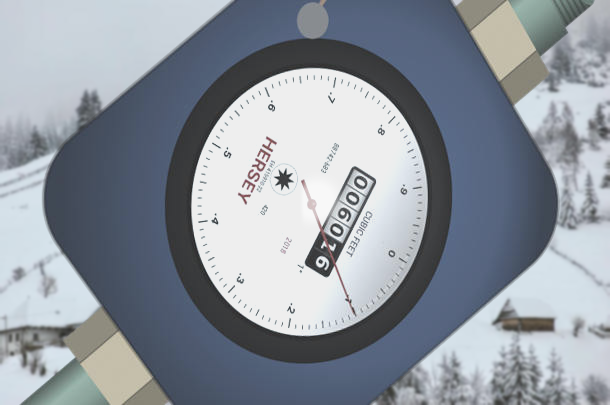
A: 6016.10 ft³
